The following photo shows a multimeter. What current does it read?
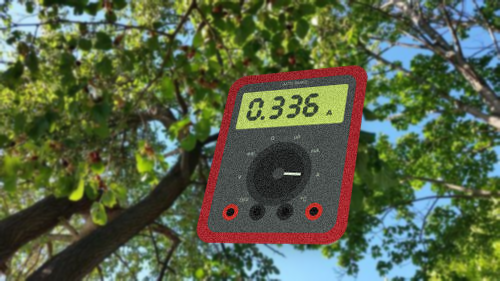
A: 0.336 A
